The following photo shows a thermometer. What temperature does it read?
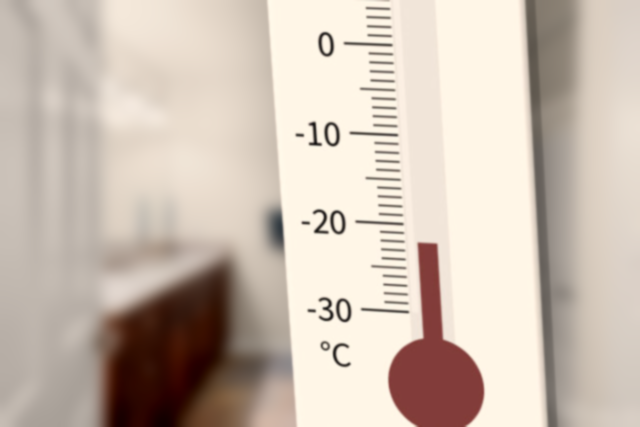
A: -22 °C
